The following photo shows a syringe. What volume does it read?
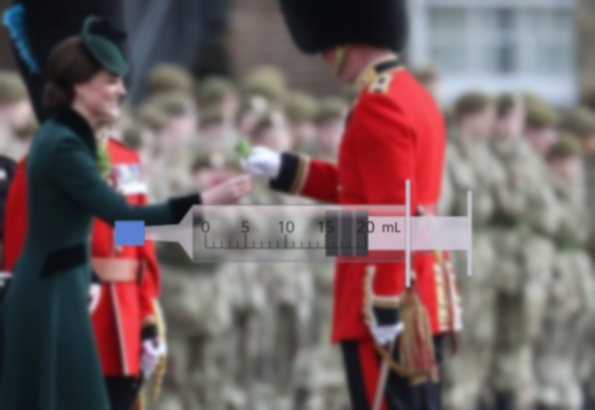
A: 15 mL
